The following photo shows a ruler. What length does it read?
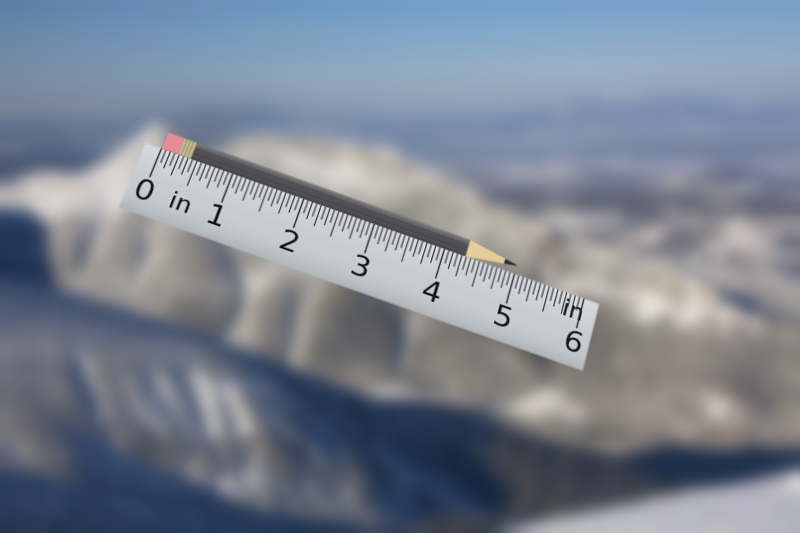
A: 5 in
